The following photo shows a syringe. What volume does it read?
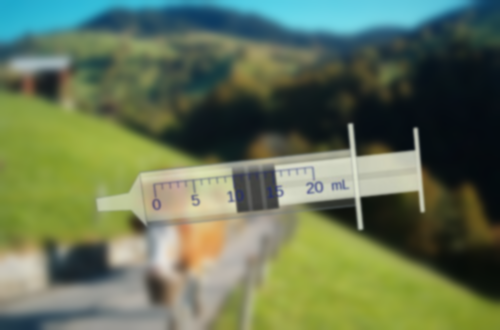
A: 10 mL
